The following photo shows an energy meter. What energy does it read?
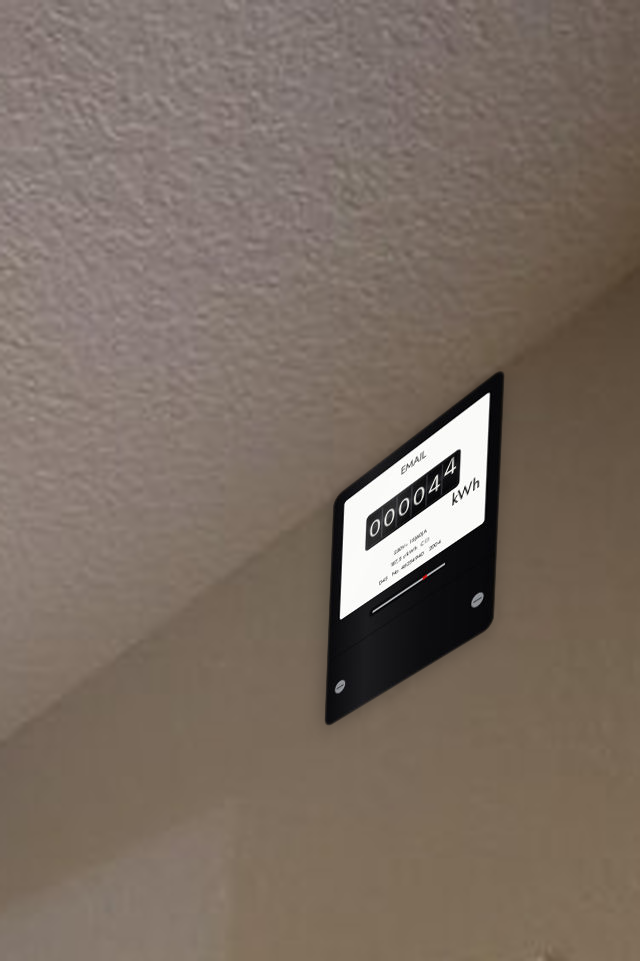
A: 44 kWh
